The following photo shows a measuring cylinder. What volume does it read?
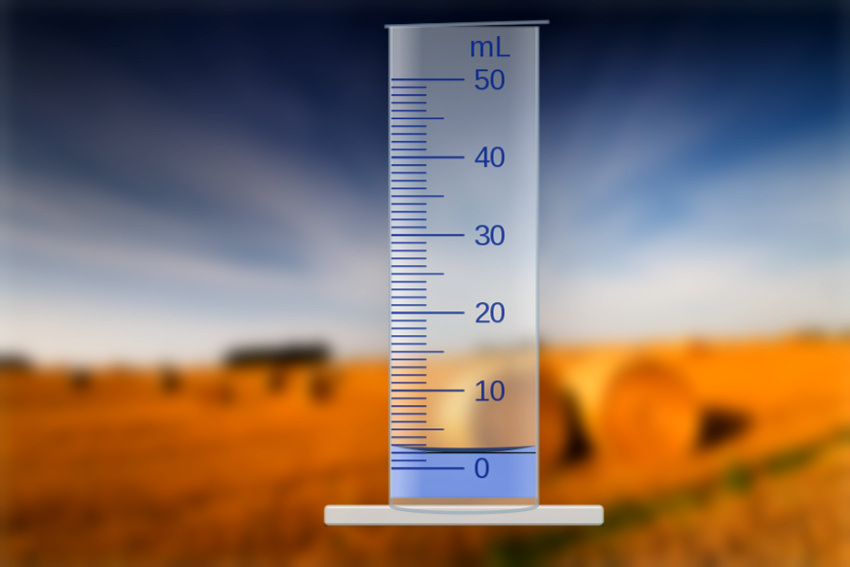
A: 2 mL
